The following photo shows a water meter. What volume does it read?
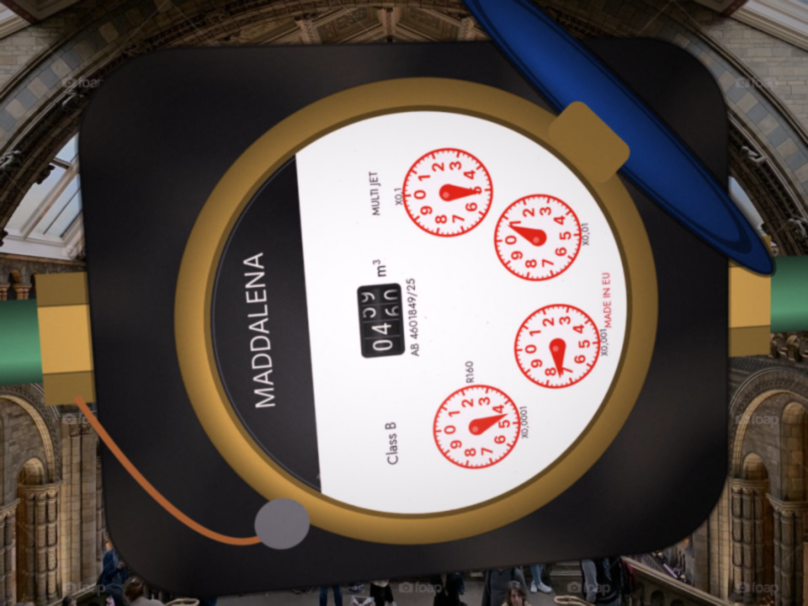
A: 459.5074 m³
